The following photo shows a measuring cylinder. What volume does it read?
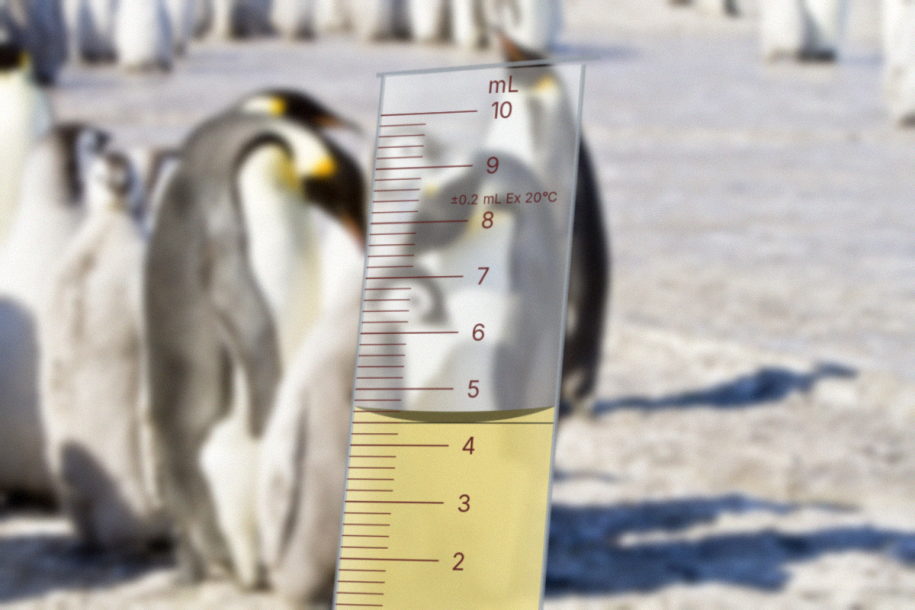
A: 4.4 mL
